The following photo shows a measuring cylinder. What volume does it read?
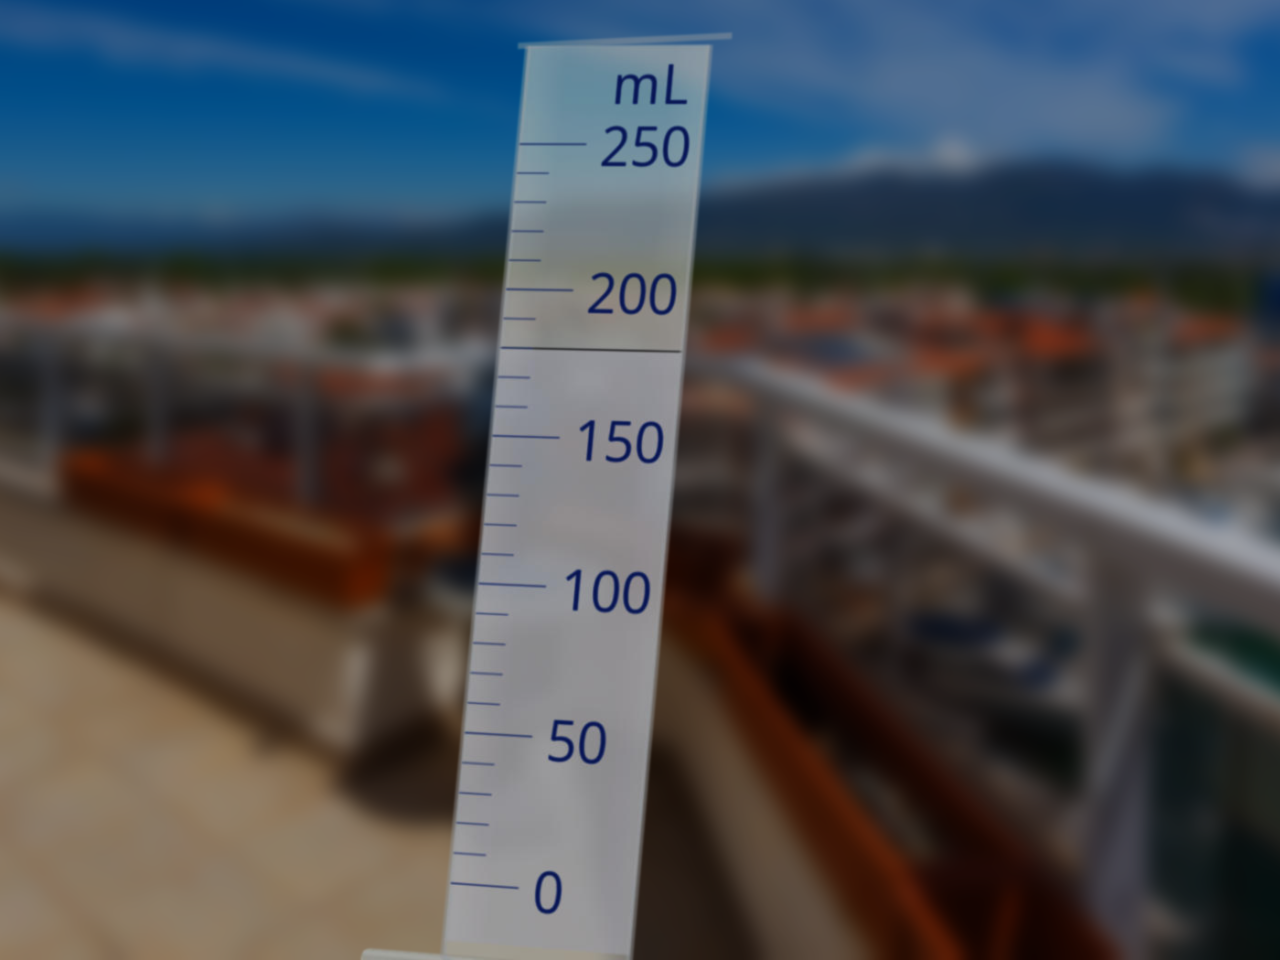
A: 180 mL
